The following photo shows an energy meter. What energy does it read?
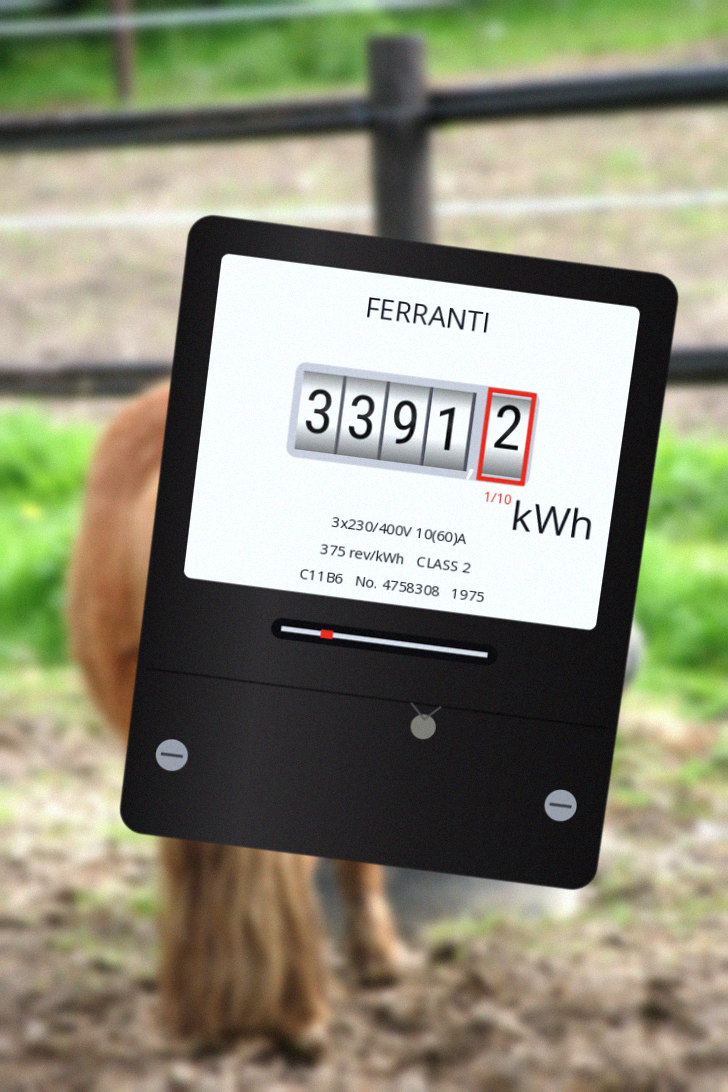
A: 3391.2 kWh
